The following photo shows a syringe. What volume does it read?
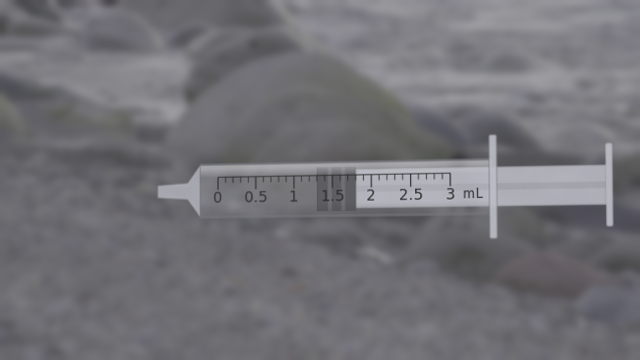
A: 1.3 mL
